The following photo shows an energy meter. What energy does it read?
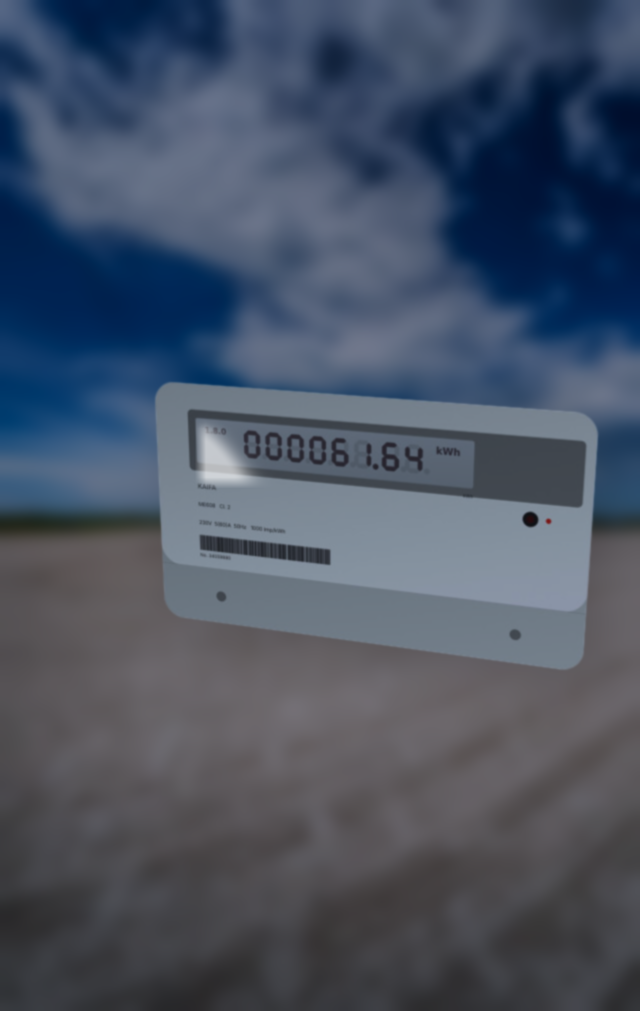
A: 61.64 kWh
